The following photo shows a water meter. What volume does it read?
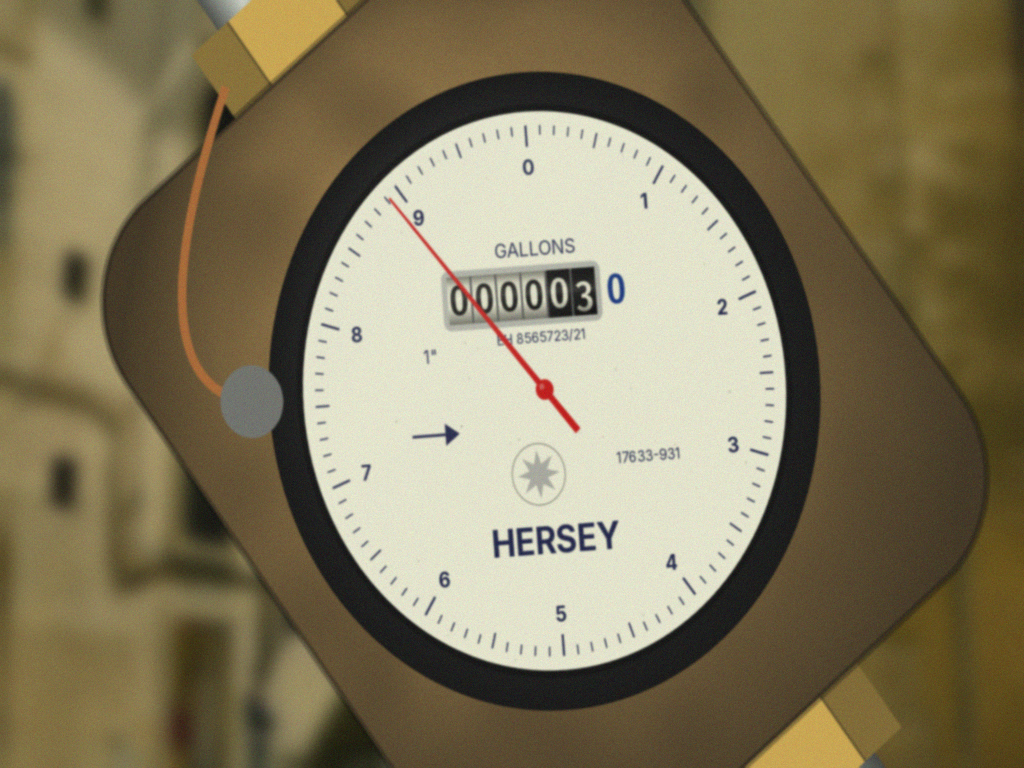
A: 28.9 gal
